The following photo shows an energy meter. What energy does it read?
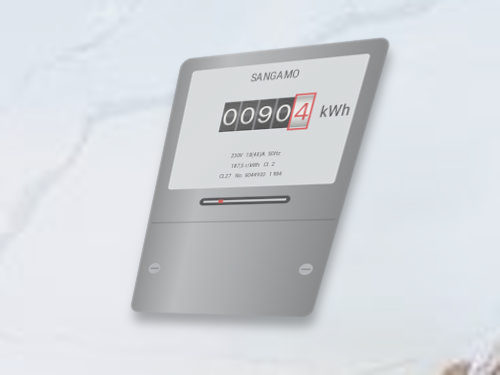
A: 90.4 kWh
